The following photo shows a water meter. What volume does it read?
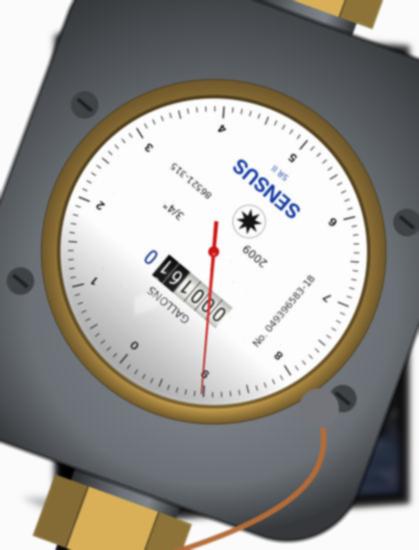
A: 1609.0 gal
